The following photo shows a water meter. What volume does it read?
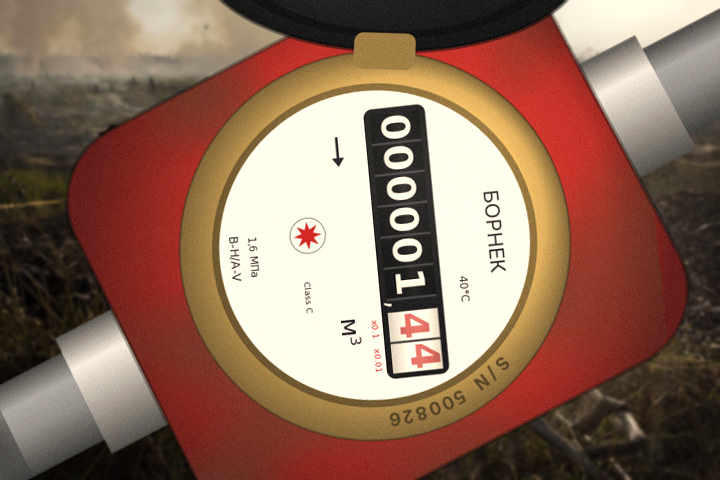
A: 1.44 m³
